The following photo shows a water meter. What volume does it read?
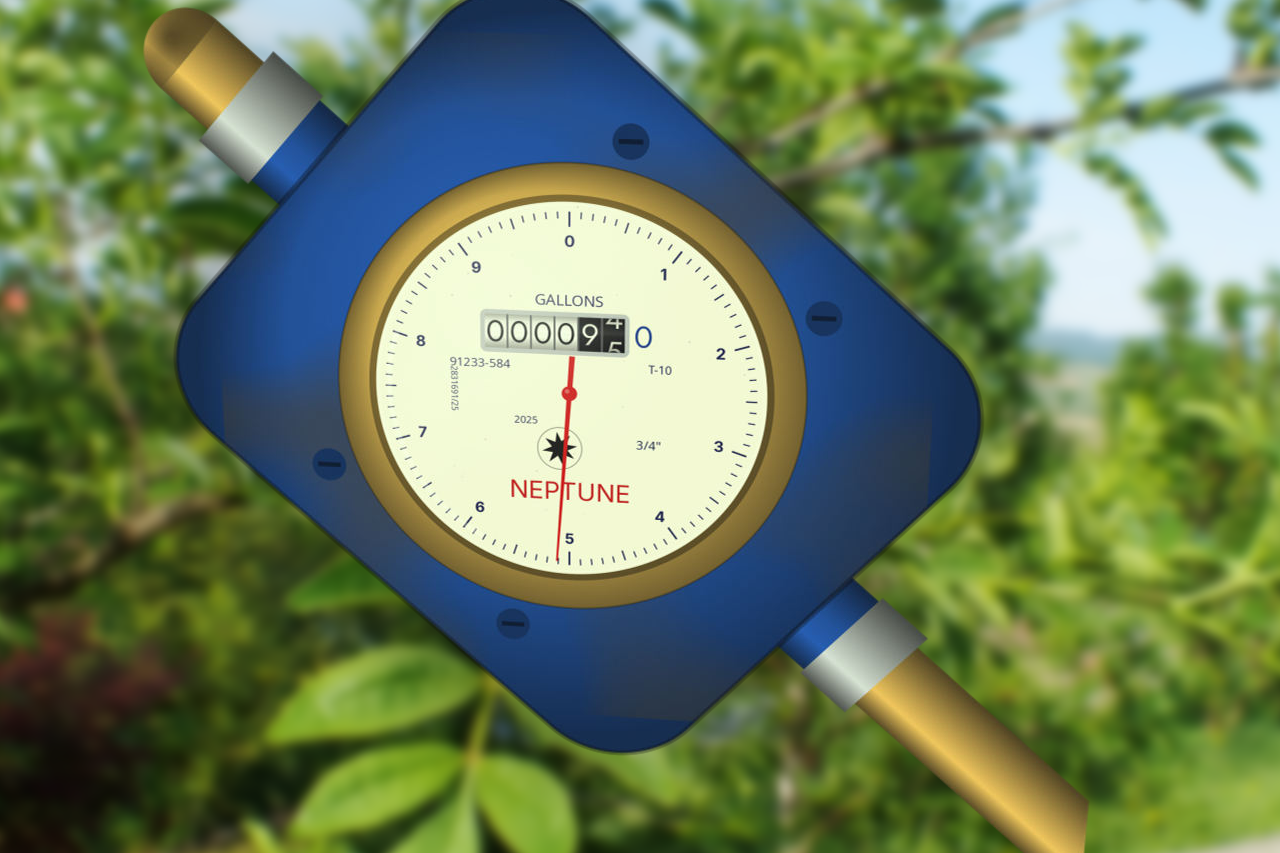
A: 945.1 gal
